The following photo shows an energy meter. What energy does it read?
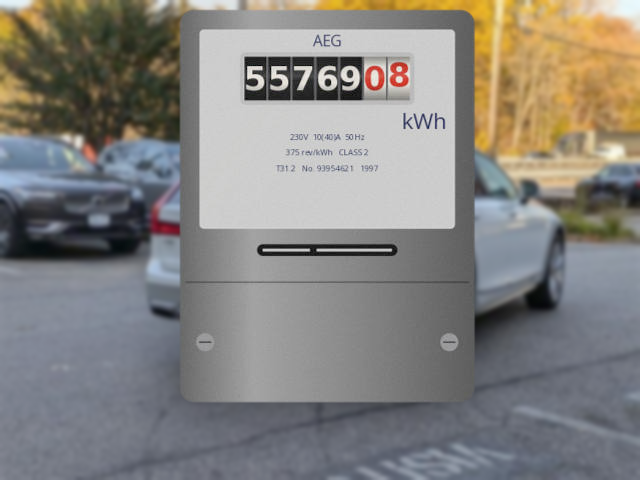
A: 55769.08 kWh
